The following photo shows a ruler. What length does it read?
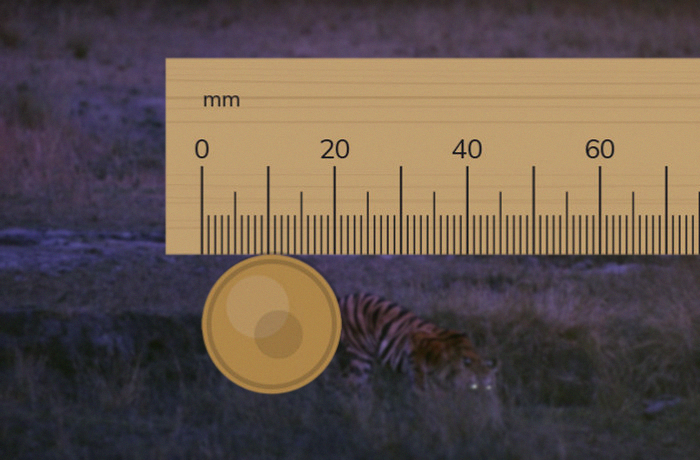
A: 21 mm
